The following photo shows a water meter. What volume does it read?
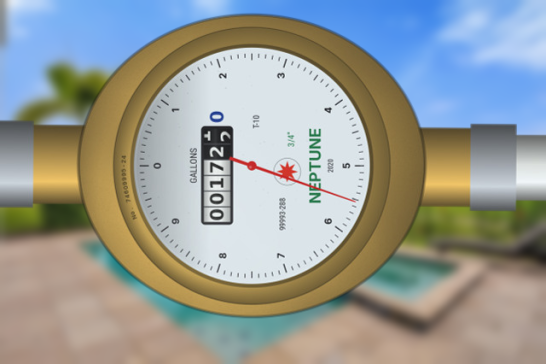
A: 17215.5 gal
